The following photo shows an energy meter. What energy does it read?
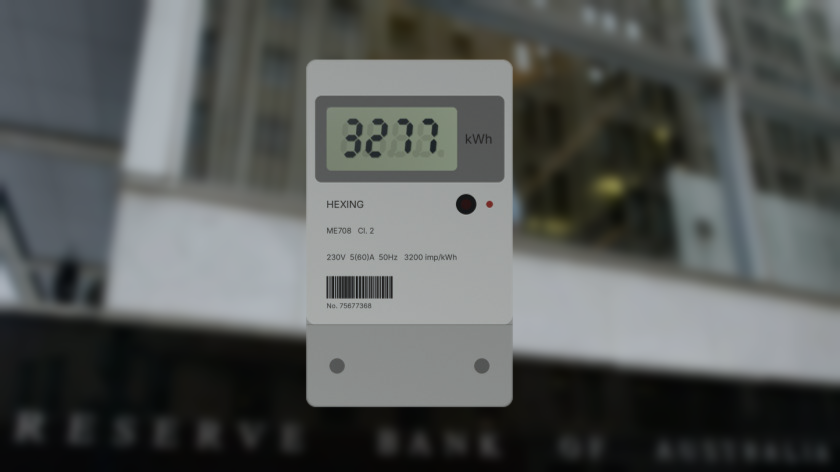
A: 3277 kWh
